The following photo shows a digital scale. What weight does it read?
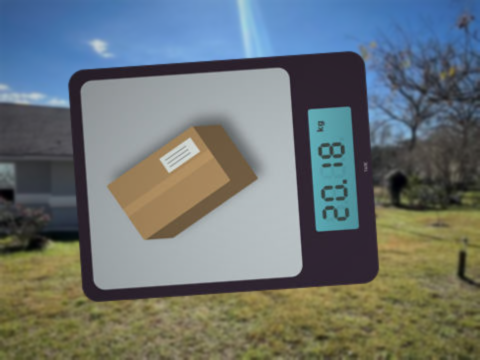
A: 20.18 kg
